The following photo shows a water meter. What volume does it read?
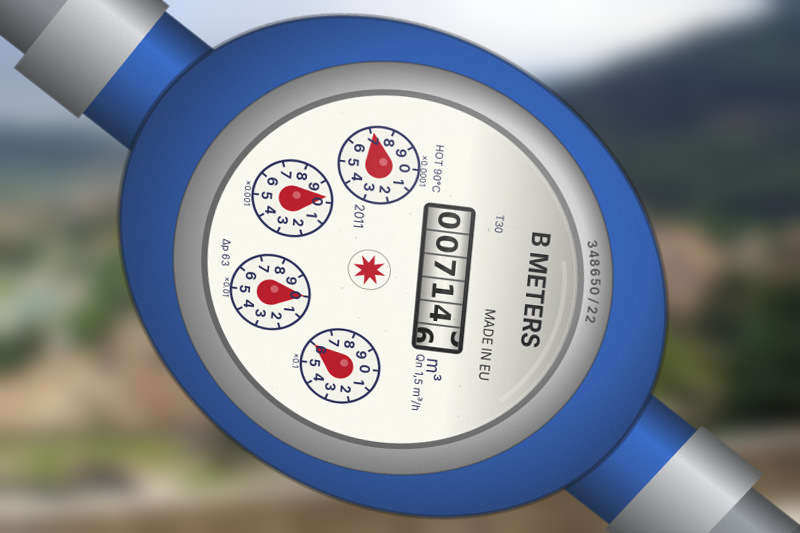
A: 7145.5997 m³
